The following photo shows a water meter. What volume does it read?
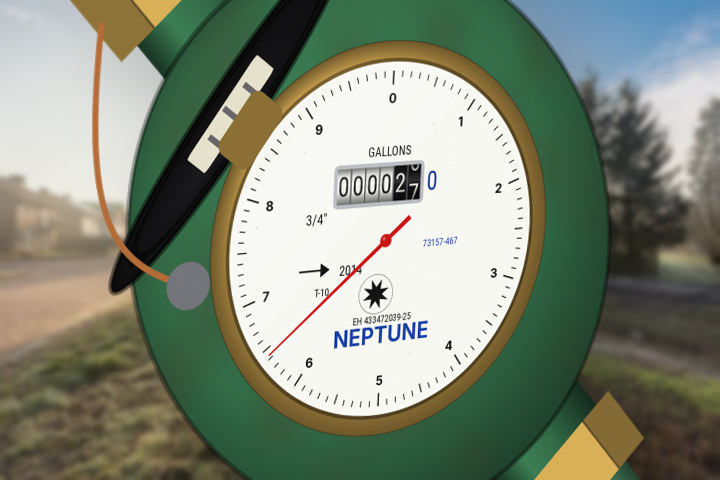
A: 266.4 gal
